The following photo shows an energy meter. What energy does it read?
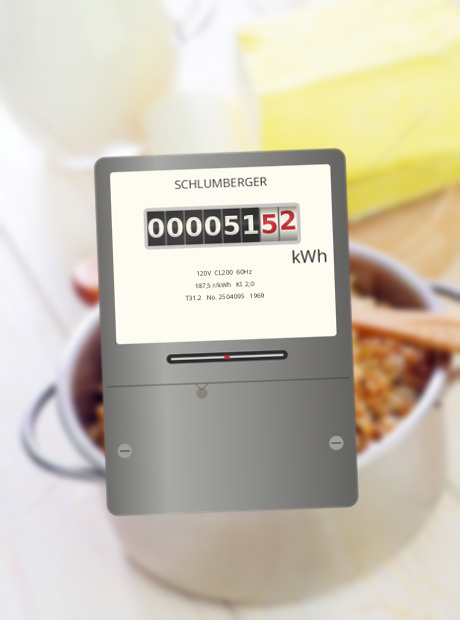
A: 51.52 kWh
